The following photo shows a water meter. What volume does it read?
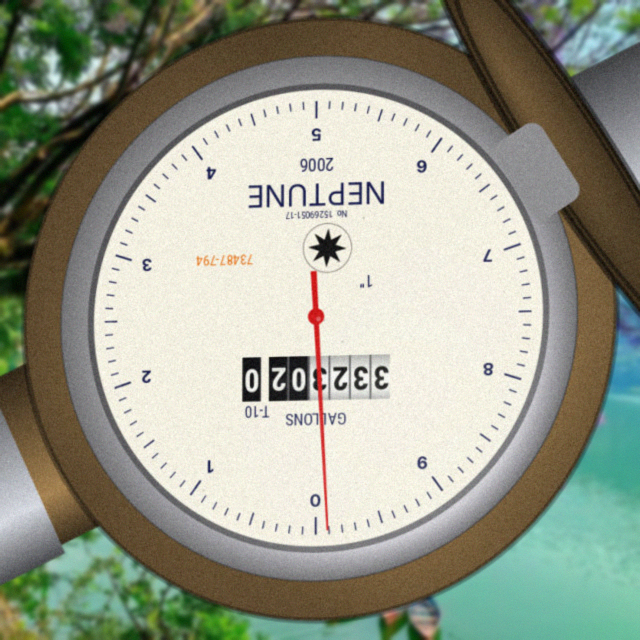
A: 3323019.9 gal
